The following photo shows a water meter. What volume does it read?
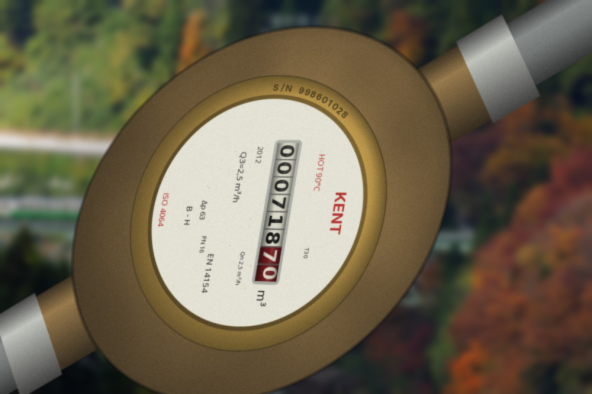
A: 718.70 m³
